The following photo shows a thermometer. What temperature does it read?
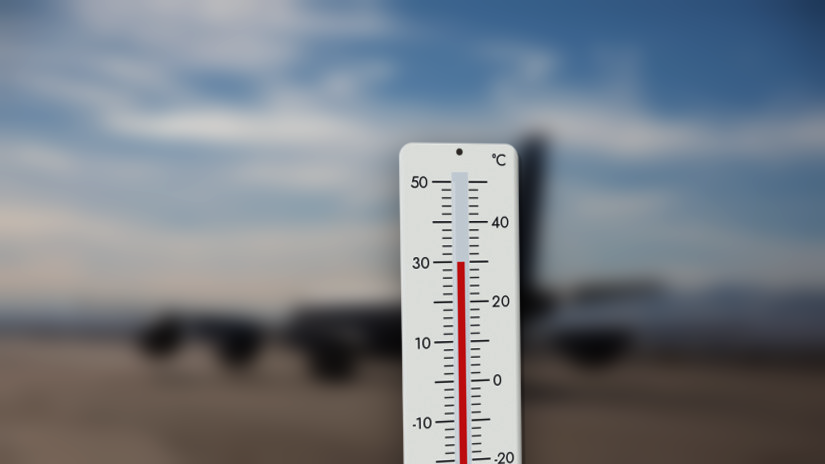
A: 30 °C
